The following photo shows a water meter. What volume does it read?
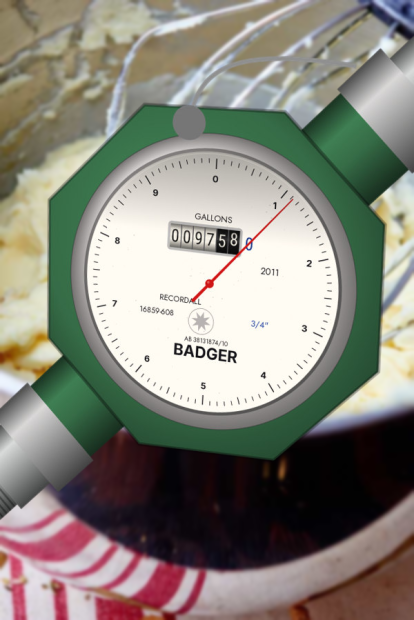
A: 97581.1 gal
